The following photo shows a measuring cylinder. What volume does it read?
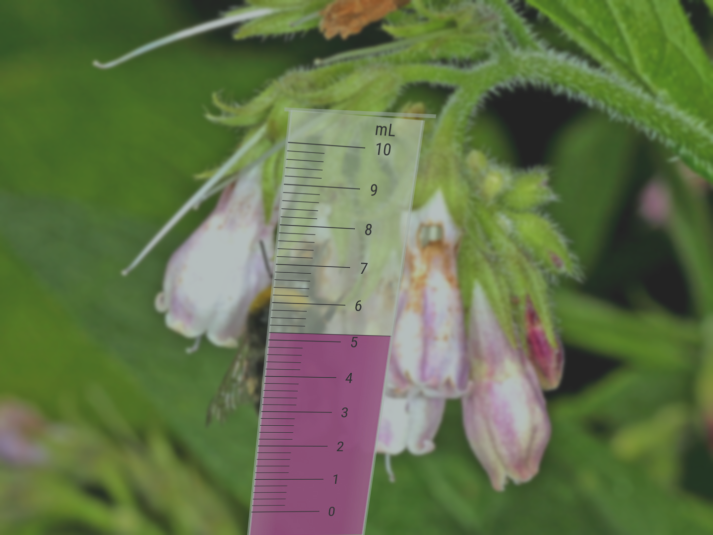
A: 5.2 mL
